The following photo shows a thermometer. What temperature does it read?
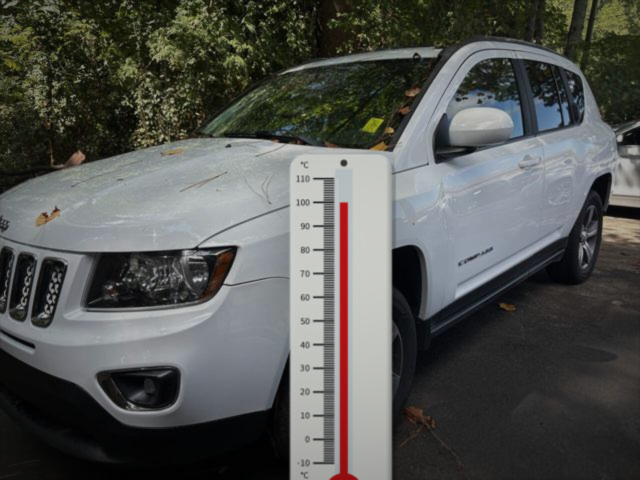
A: 100 °C
